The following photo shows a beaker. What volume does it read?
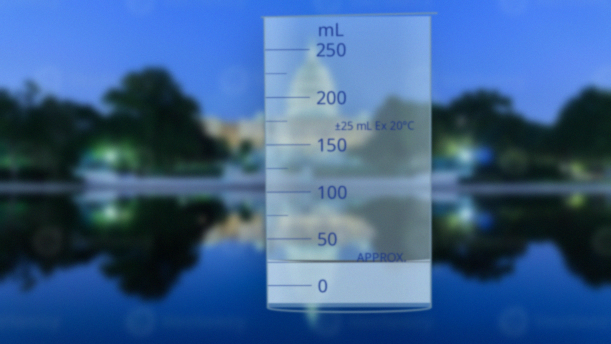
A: 25 mL
